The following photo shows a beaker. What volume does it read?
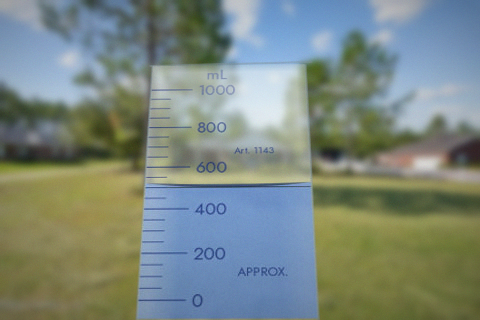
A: 500 mL
